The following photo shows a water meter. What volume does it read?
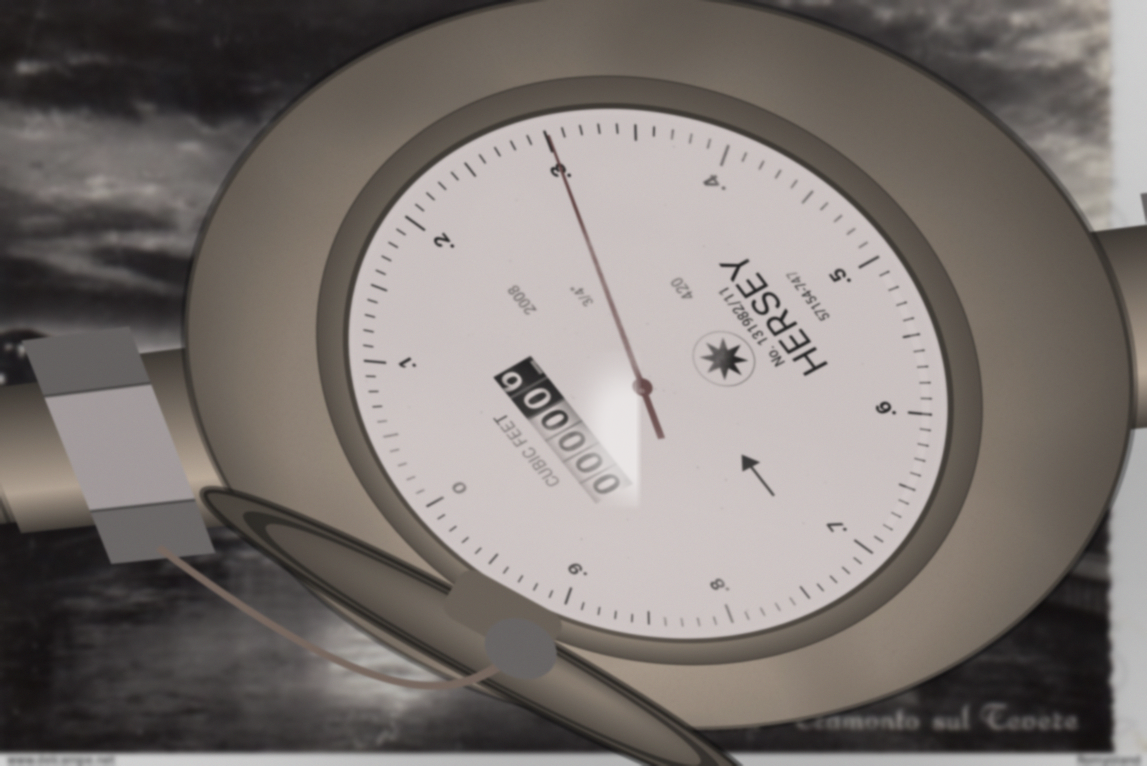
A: 6.30 ft³
